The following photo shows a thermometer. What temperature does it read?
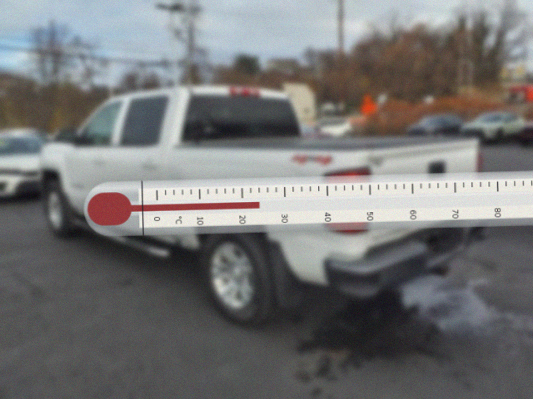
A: 24 °C
